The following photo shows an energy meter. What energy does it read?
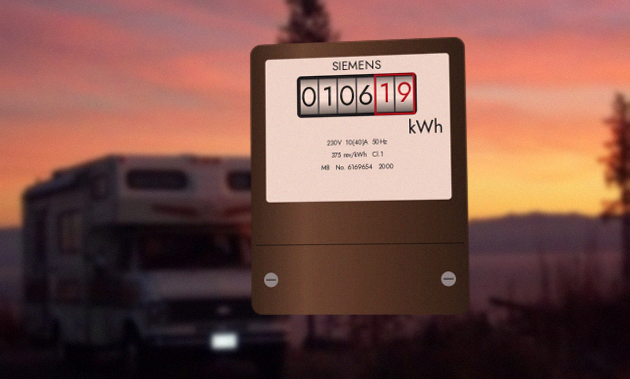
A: 106.19 kWh
